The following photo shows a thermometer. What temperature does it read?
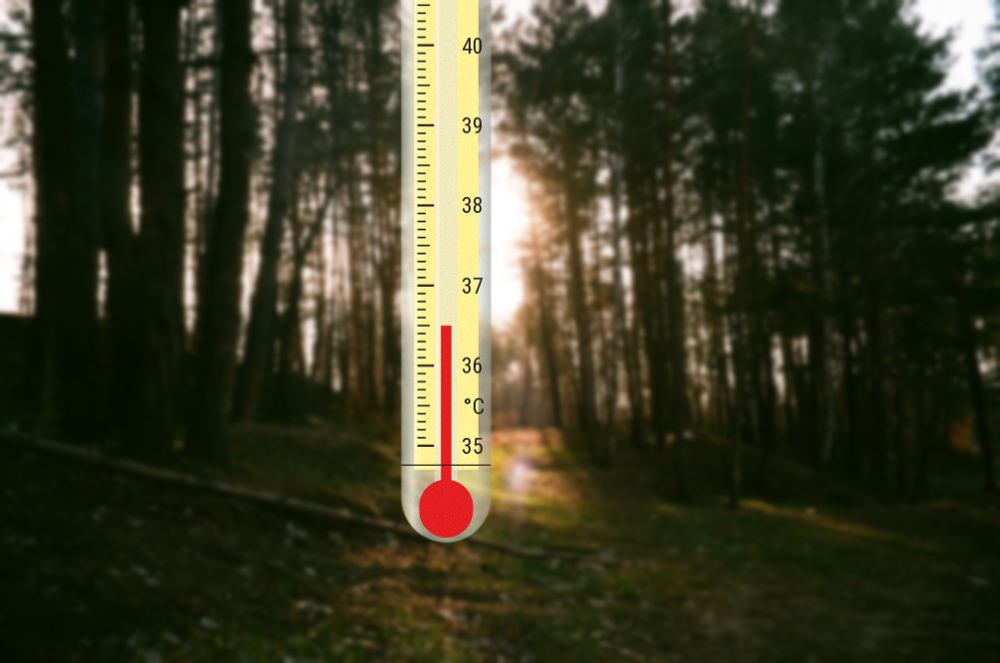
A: 36.5 °C
